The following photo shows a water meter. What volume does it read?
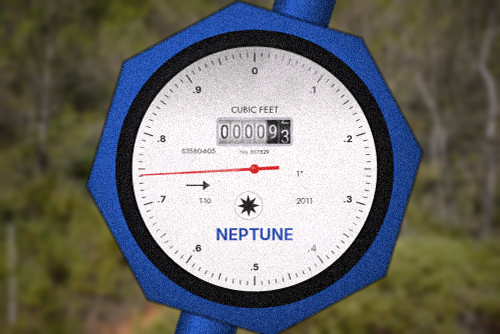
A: 92.74 ft³
